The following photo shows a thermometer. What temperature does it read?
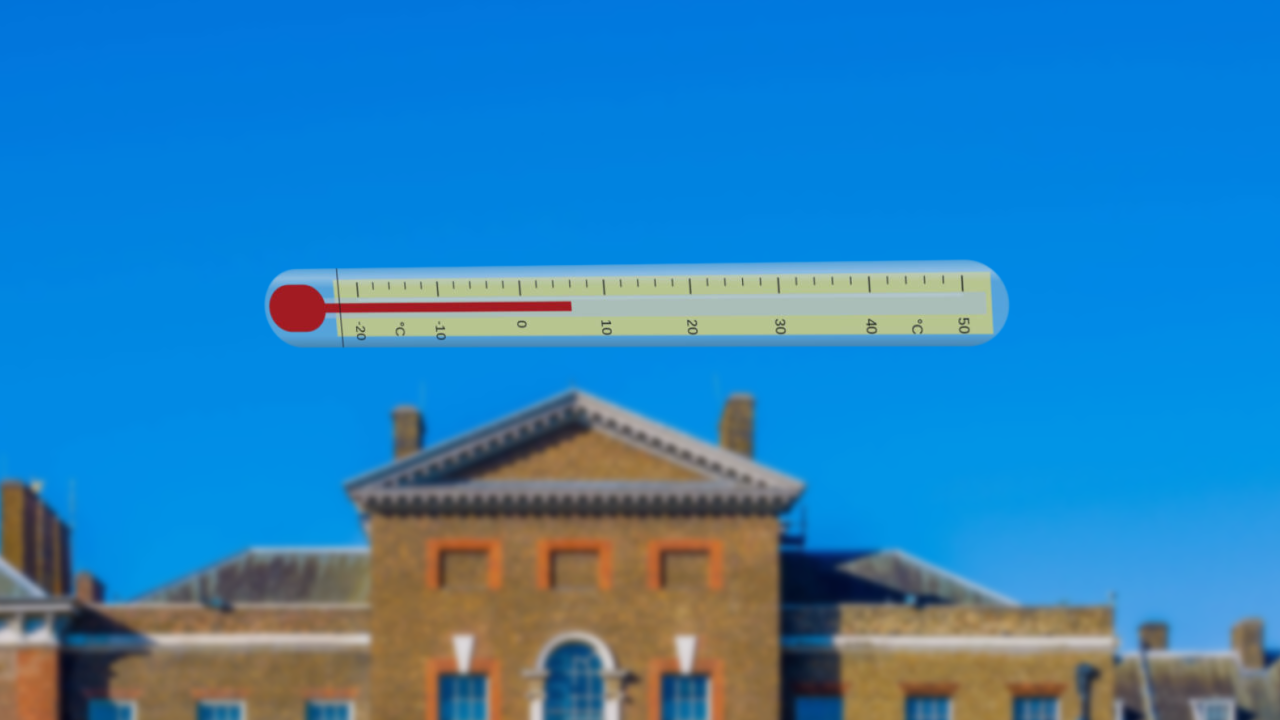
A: 6 °C
